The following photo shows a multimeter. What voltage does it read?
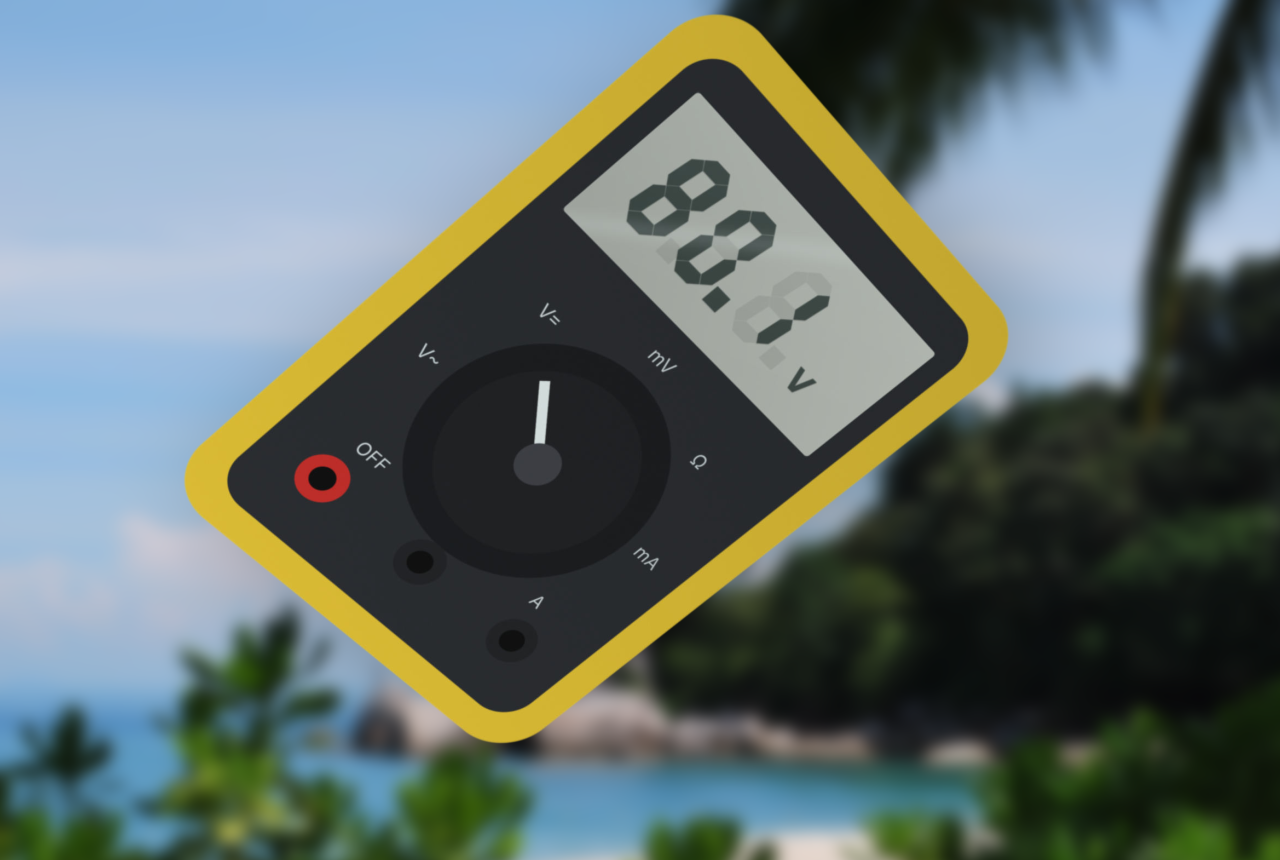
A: 80.1 V
